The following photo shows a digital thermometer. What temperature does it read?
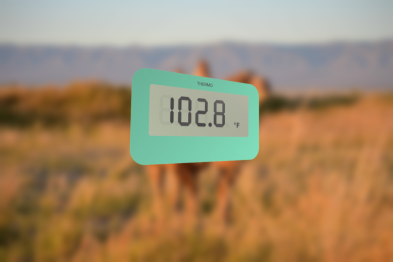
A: 102.8 °F
